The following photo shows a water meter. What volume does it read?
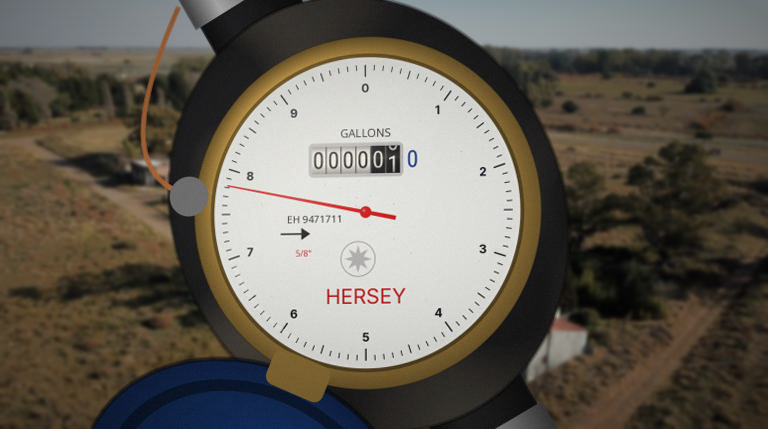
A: 7.8 gal
